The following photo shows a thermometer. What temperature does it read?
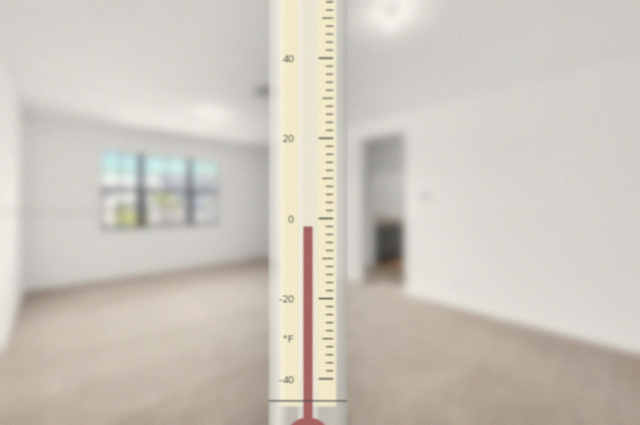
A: -2 °F
